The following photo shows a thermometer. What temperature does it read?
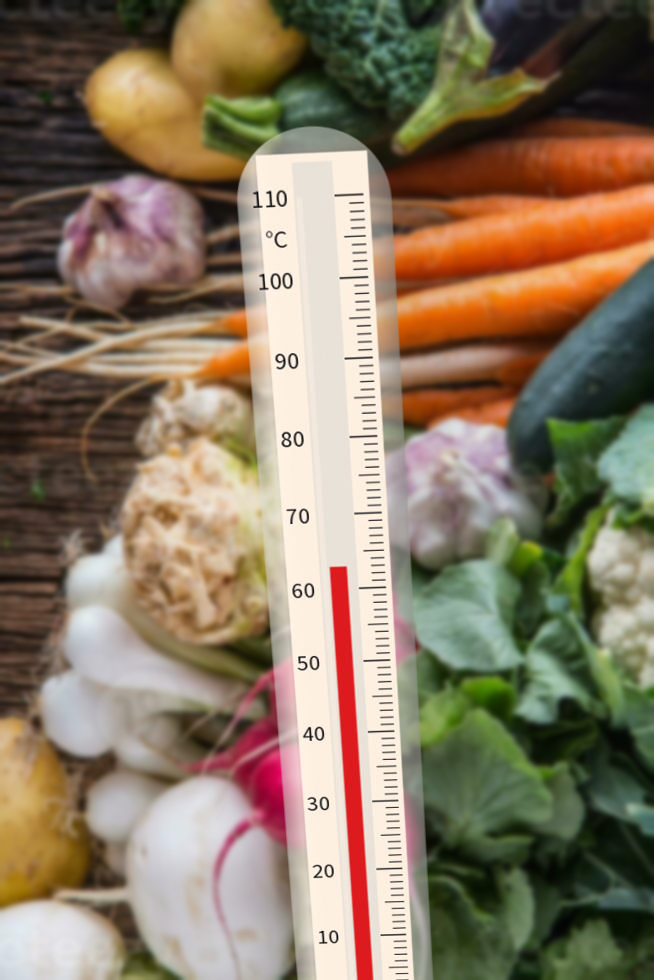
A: 63 °C
